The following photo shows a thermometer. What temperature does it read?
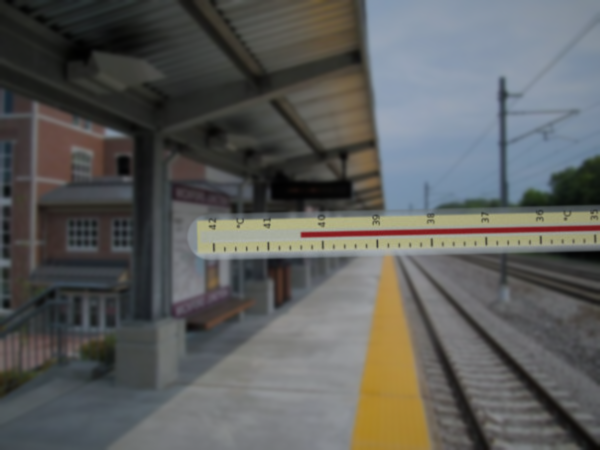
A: 40.4 °C
